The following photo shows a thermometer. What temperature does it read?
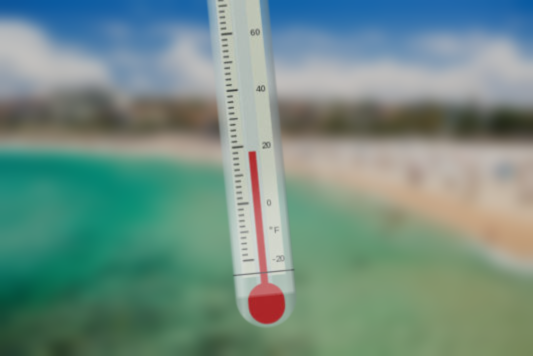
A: 18 °F
